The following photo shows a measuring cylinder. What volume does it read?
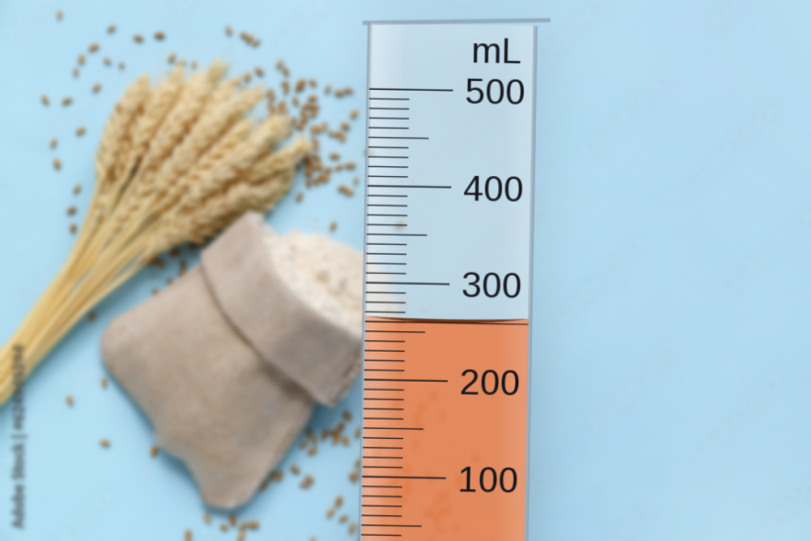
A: 260 mL
